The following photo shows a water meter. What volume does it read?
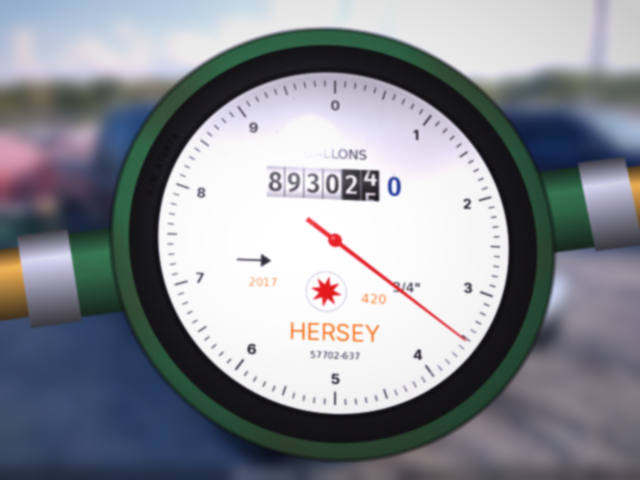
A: 8930243.5 gal
